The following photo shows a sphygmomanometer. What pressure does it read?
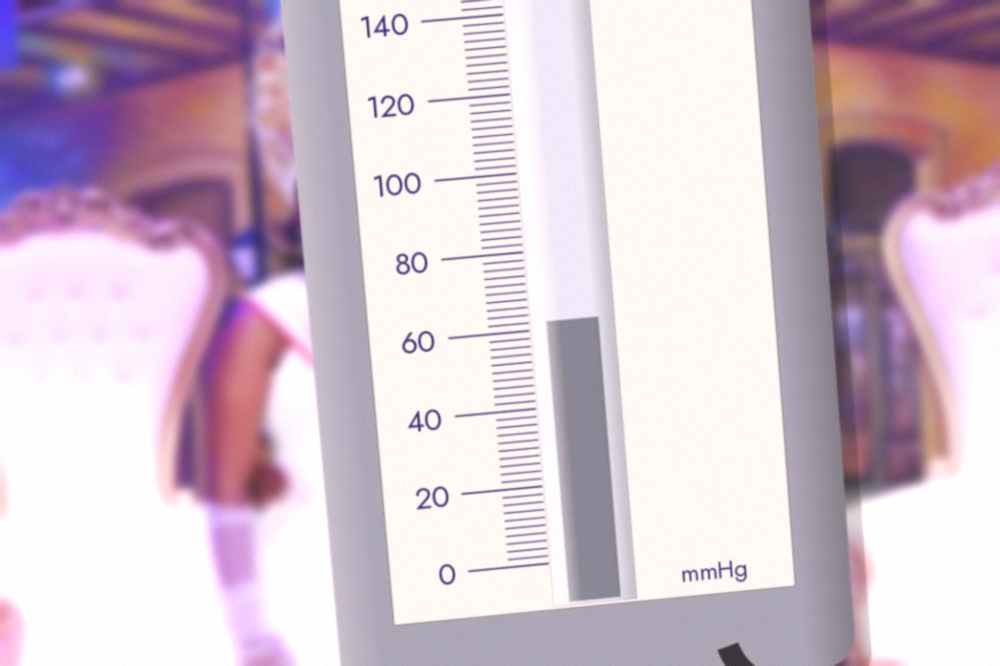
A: 62 mmHg
